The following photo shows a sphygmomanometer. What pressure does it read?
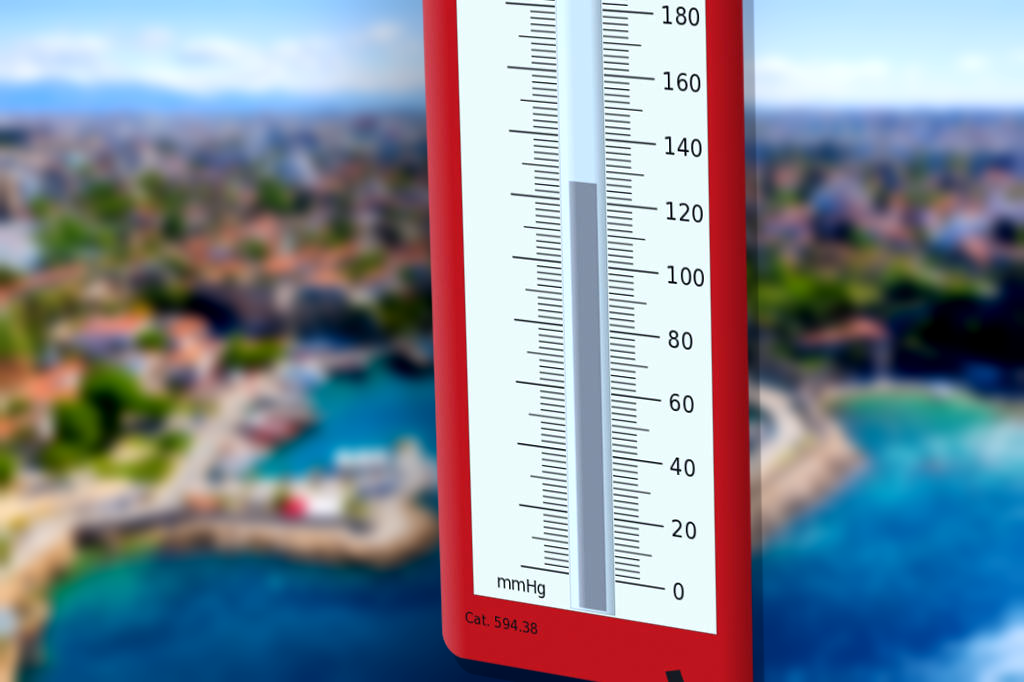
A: 126 mmHg
